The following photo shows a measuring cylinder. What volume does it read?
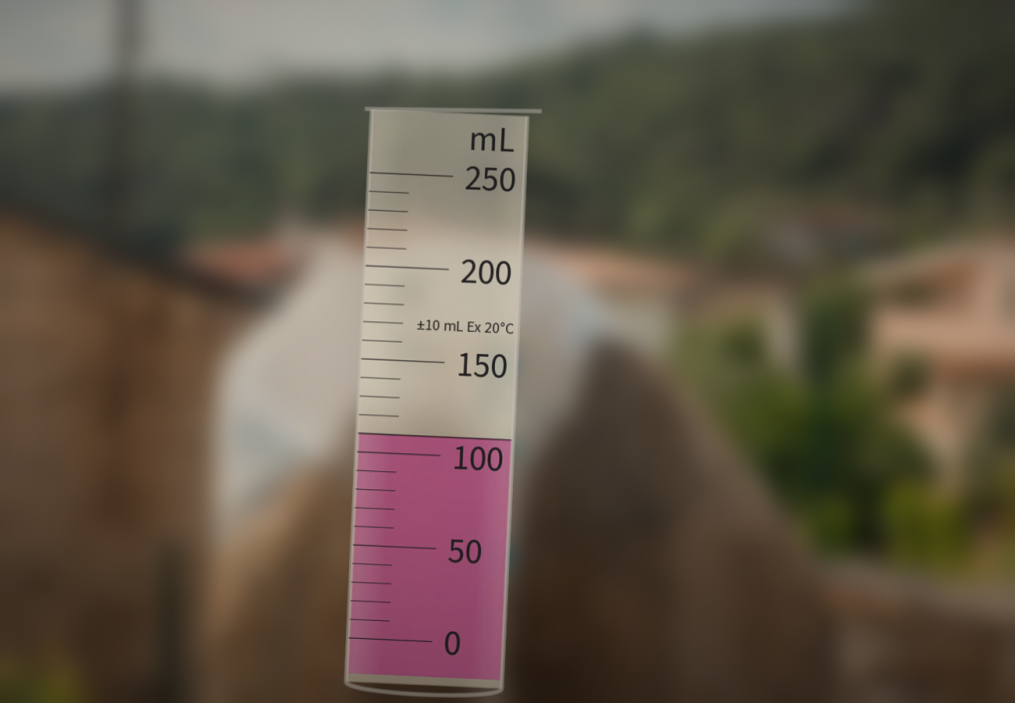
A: 110 mL
